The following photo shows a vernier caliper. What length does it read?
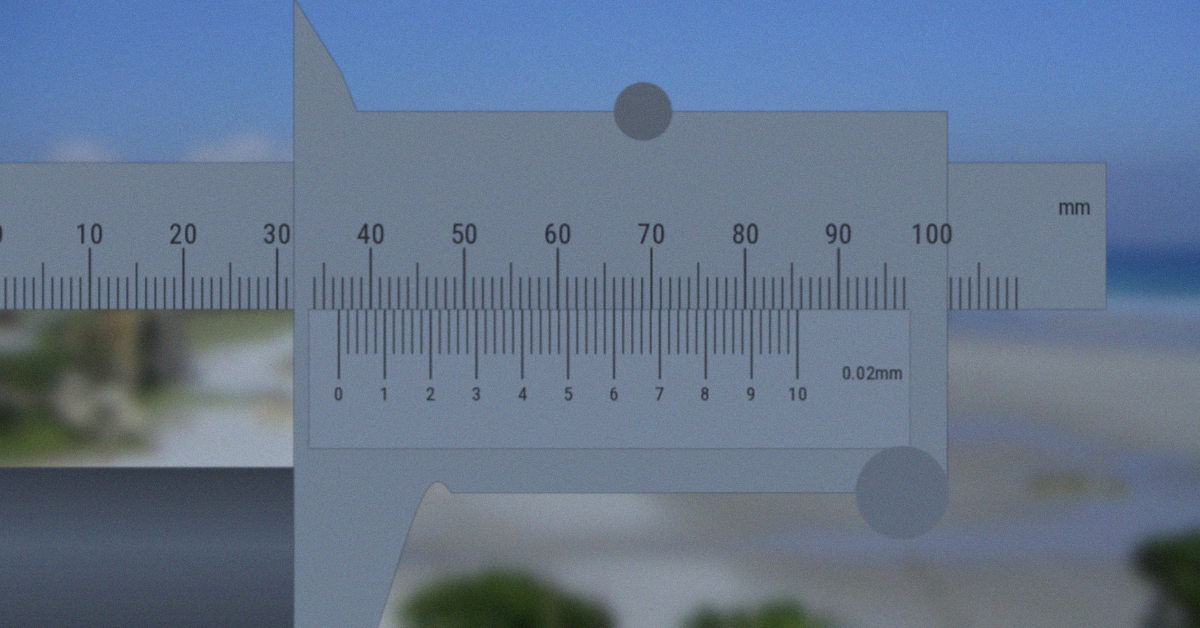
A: 36.6 mm
